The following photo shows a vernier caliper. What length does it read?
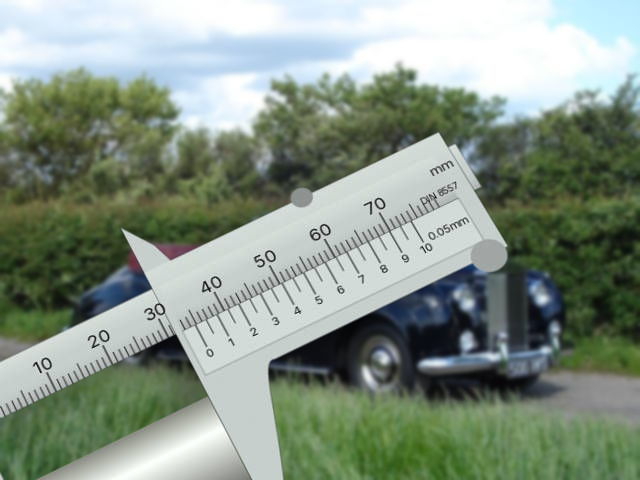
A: 34.8 mm
